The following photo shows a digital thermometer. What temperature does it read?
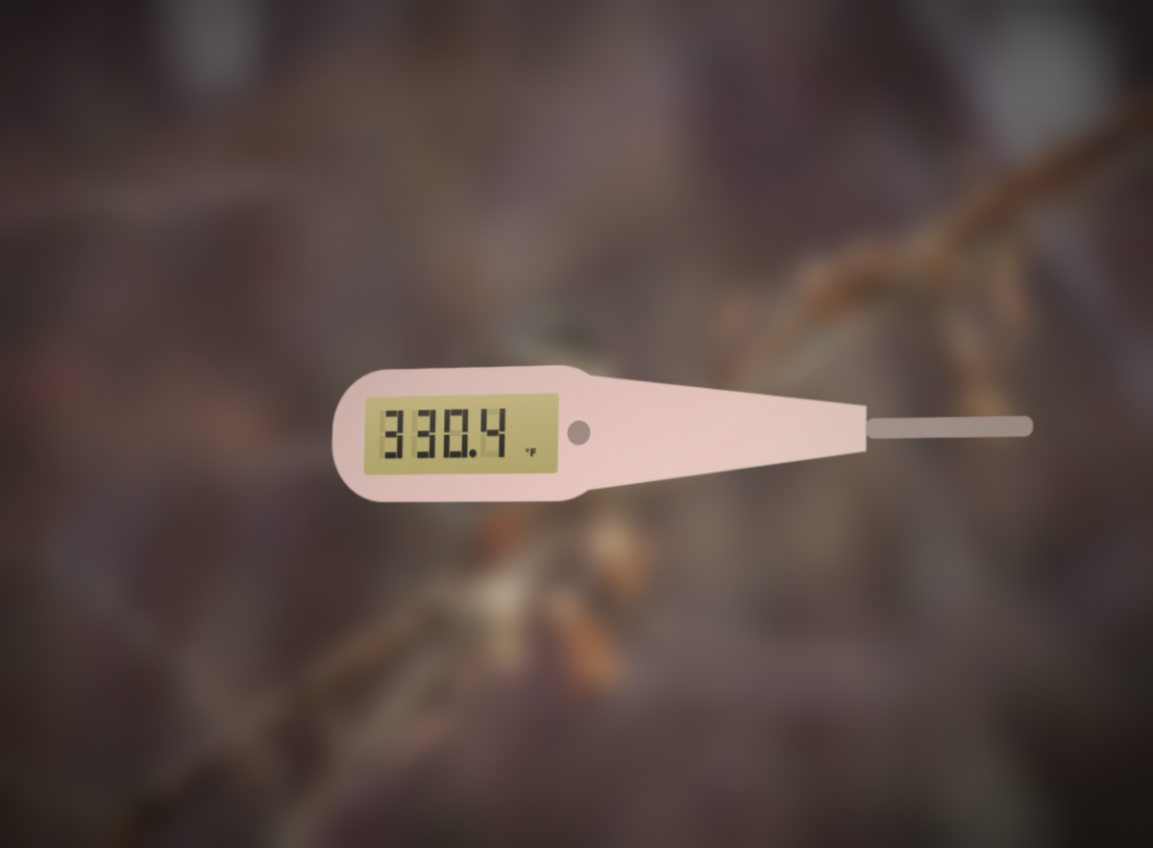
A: 330.4 °F
